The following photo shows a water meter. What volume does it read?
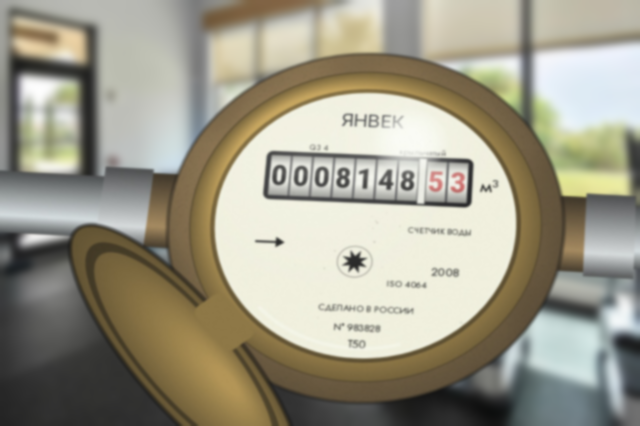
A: 8148.53 m³
